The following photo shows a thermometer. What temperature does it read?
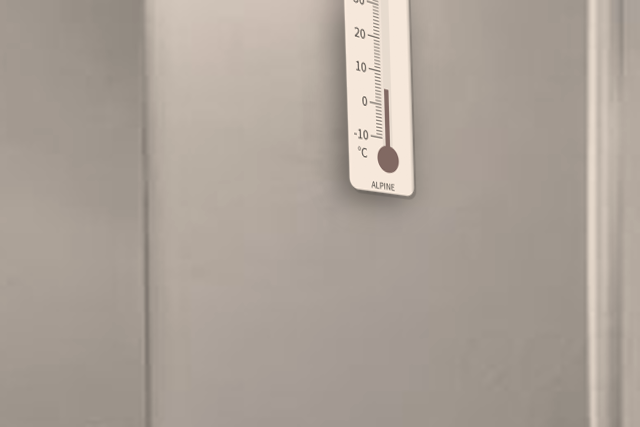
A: 5 °C
